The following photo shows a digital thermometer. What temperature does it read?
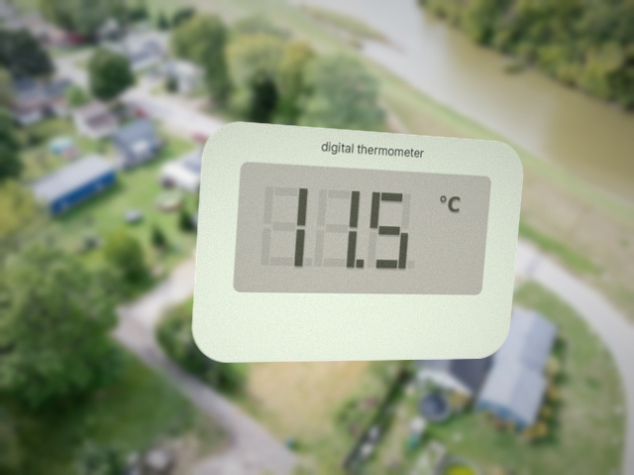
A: 11.5 °C
